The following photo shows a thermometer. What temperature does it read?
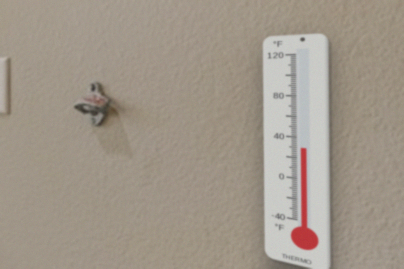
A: 30 °F
